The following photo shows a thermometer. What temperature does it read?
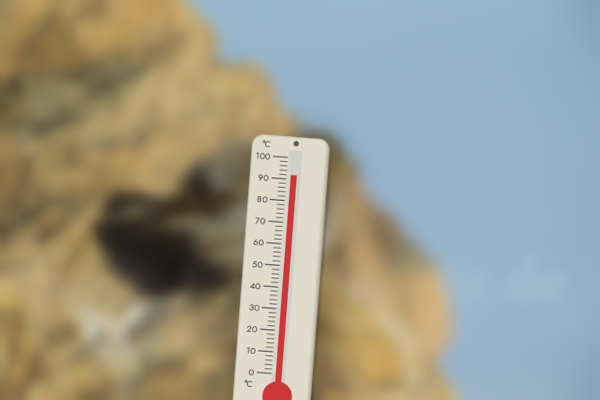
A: 92 °C
